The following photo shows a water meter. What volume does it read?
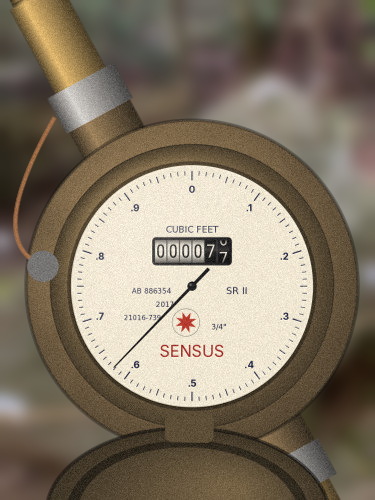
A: 76.62 ft³
